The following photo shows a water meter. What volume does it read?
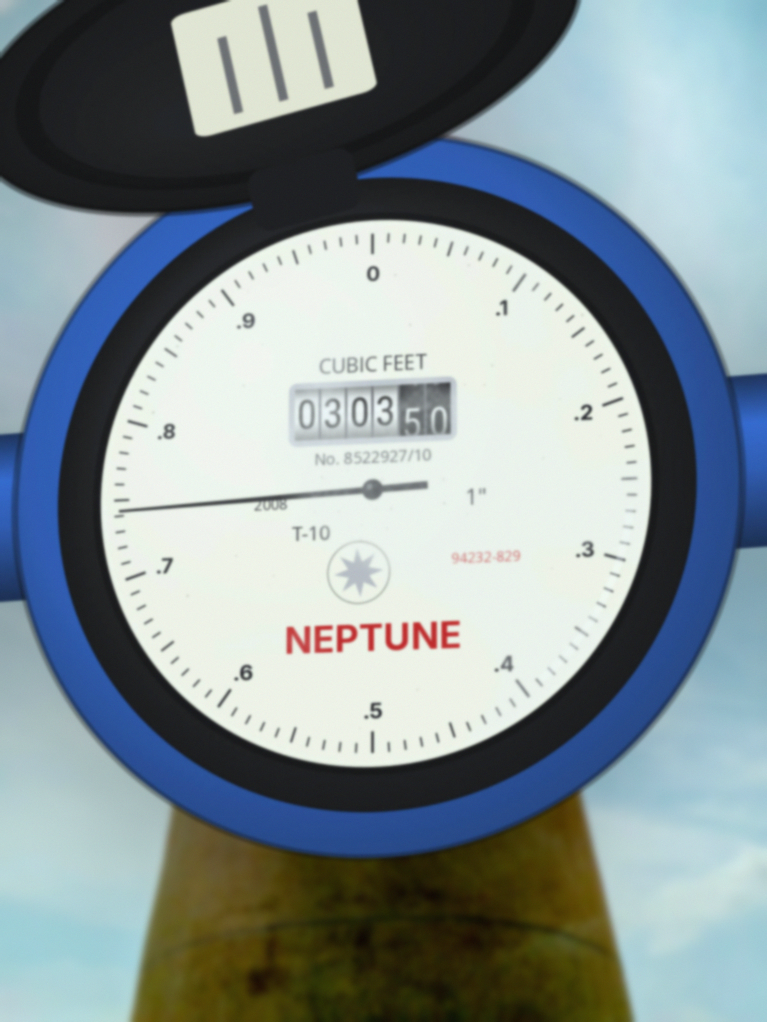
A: 30349.74 ft³
